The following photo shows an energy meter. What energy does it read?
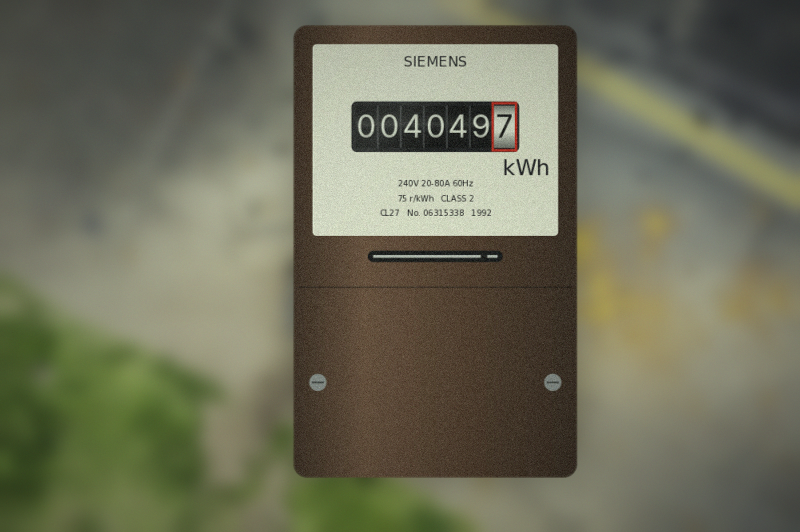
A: 4049.7 kWh
